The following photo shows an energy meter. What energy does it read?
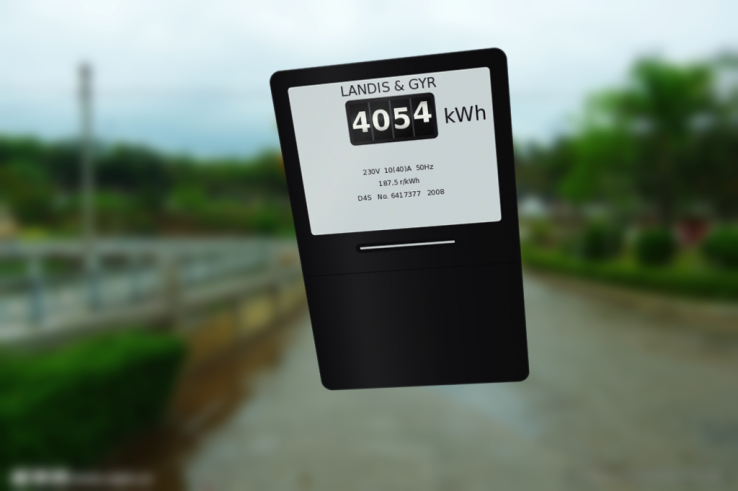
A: 4054 kWh
